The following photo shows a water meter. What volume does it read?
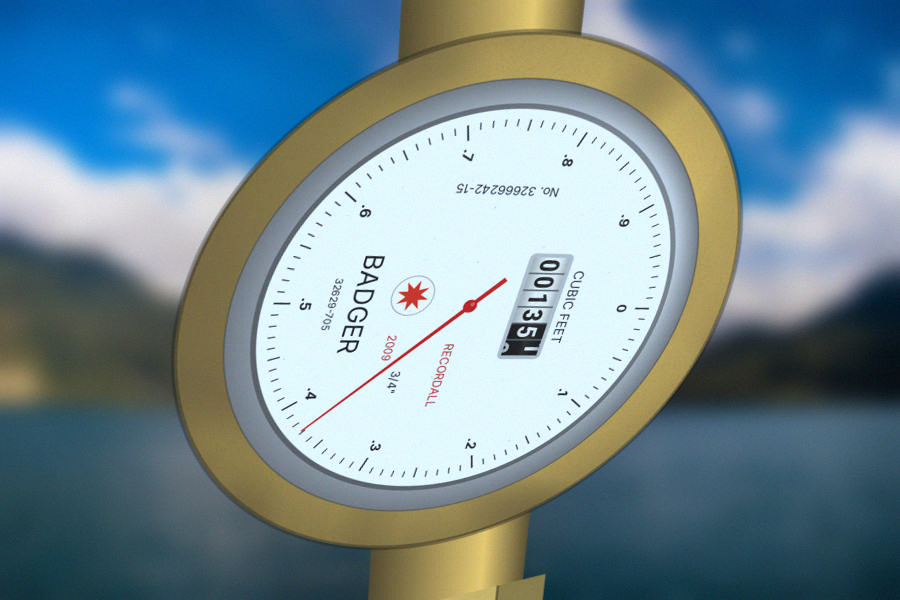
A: 1351.37 ft³
